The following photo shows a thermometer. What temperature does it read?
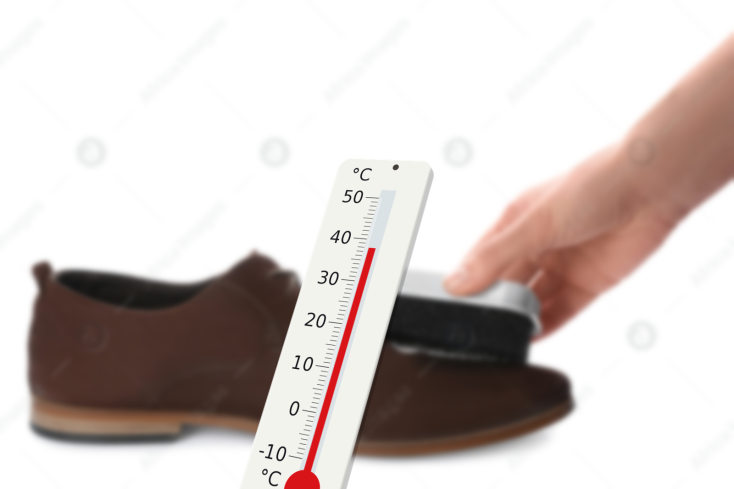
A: 38 °C
